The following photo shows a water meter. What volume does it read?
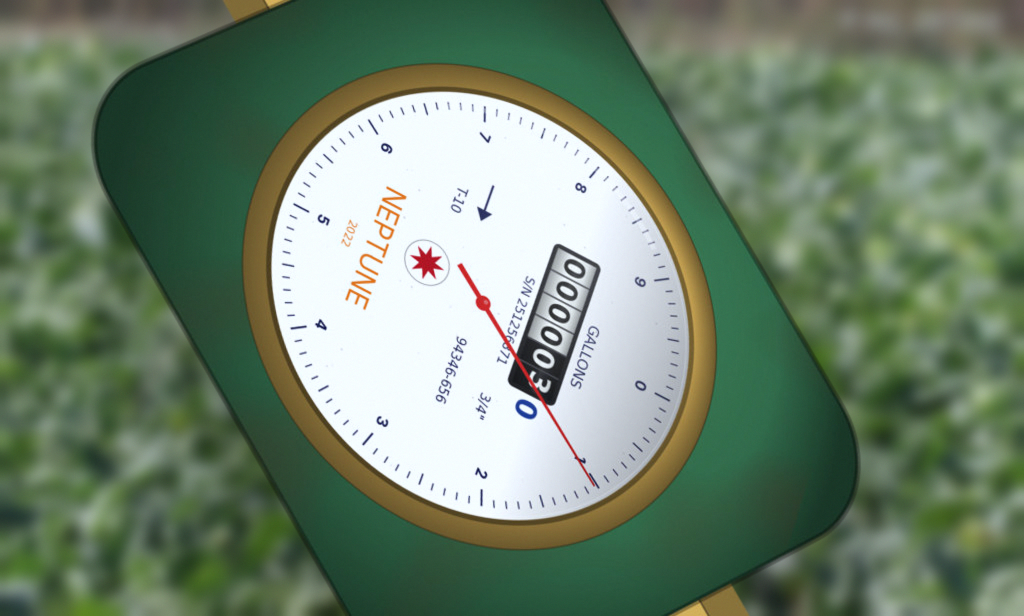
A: 31.0 gal
